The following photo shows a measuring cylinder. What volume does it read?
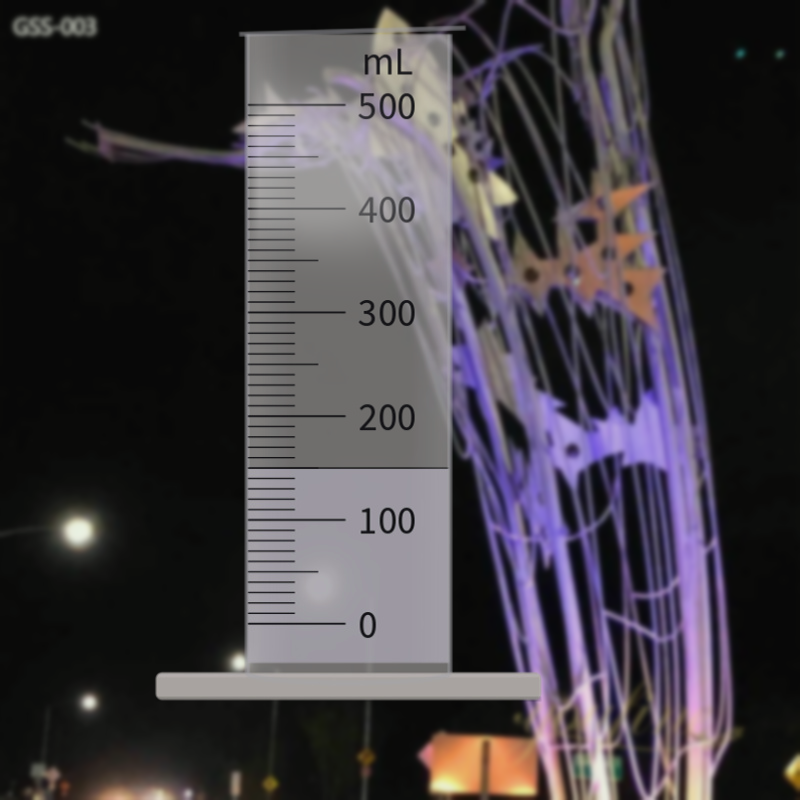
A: 150 mL
